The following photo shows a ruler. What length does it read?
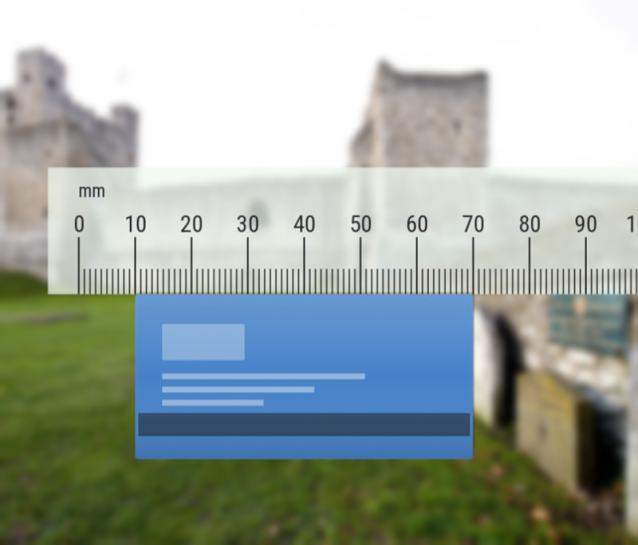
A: 60 mm
